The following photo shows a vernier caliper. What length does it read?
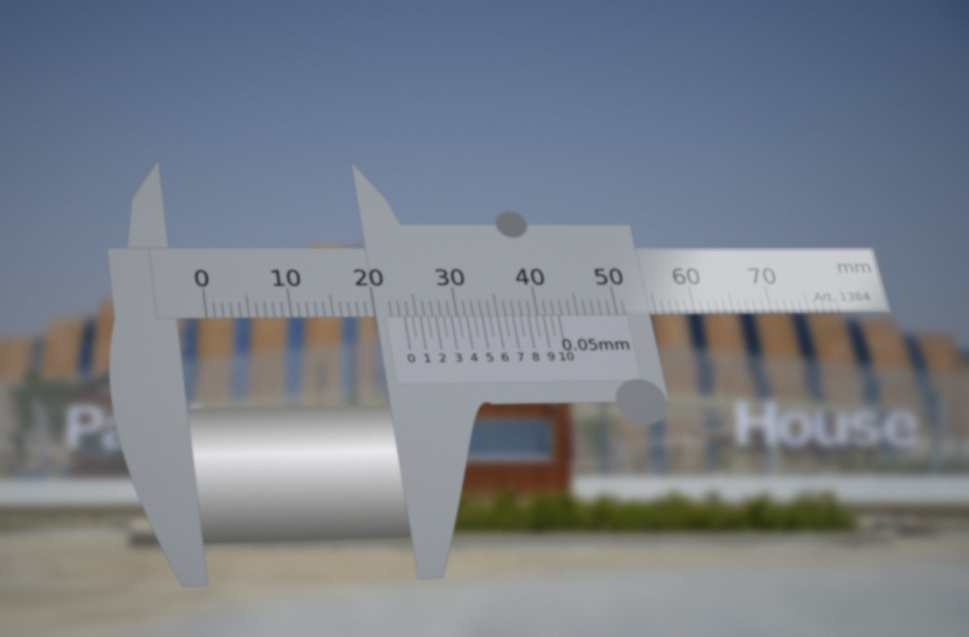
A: 23.6 mm
